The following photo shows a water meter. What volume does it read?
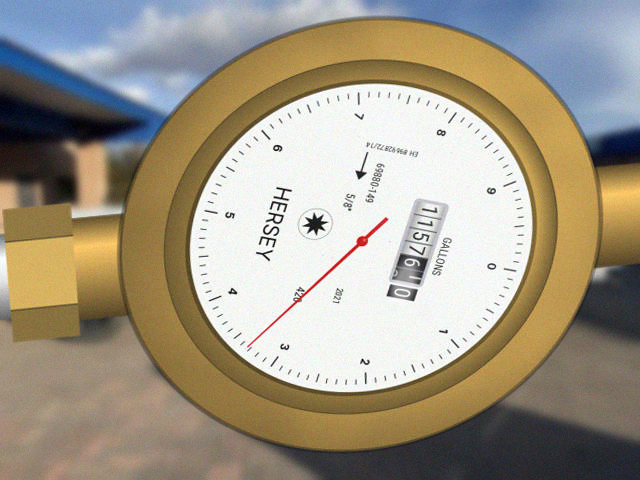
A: 1157613.3 gal
